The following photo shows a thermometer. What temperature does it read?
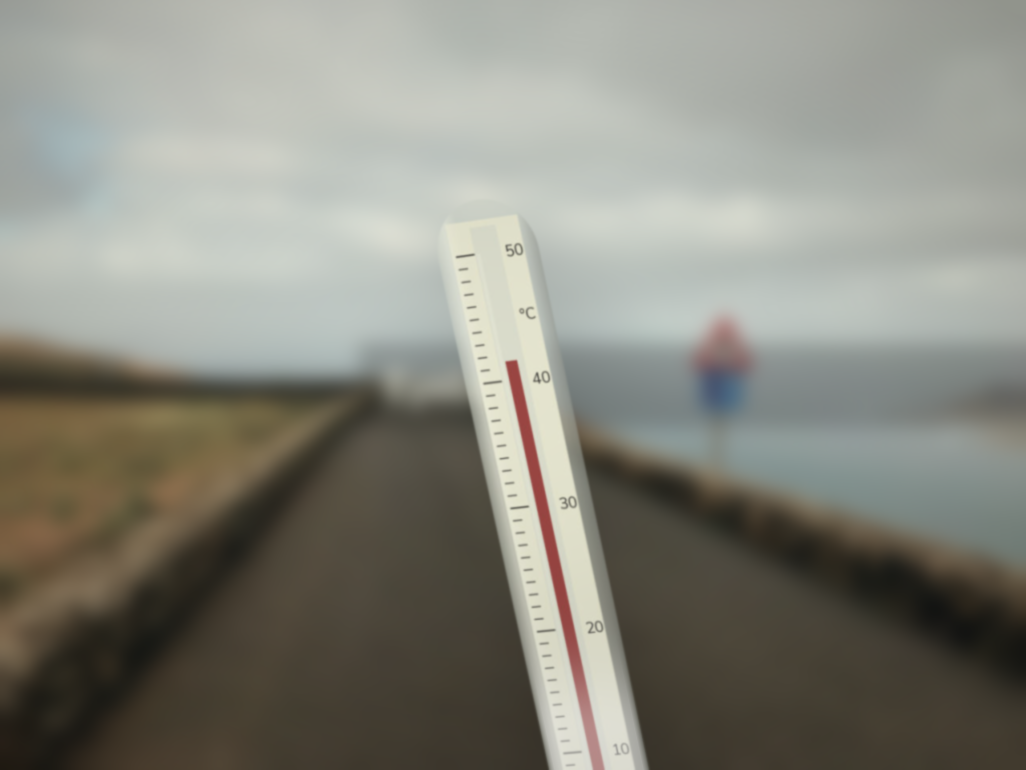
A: 41.5 °C
